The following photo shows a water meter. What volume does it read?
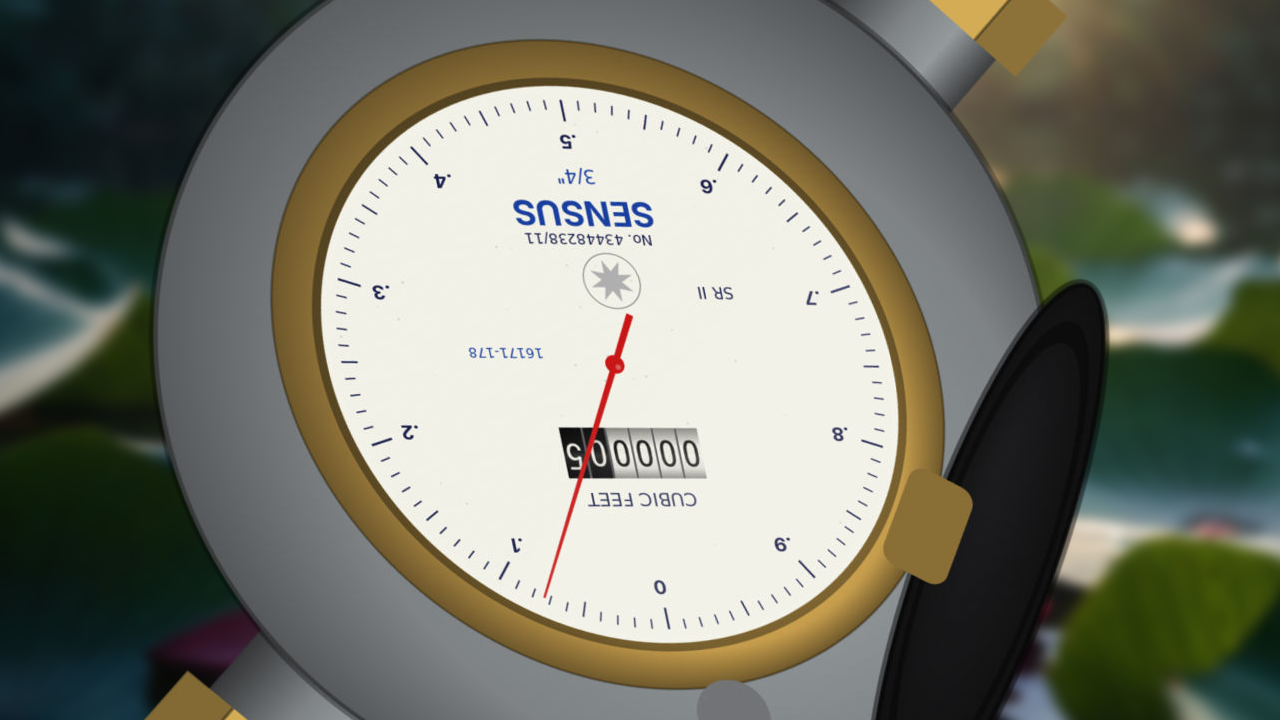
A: 5.07 ft³
